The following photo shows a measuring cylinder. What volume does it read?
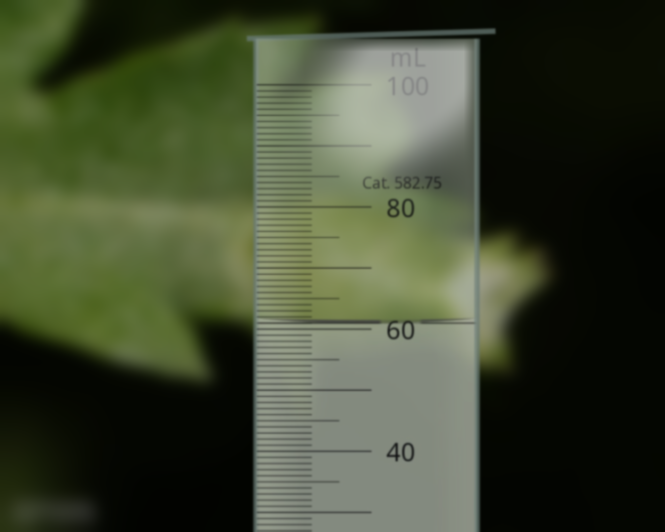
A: 61 mL
